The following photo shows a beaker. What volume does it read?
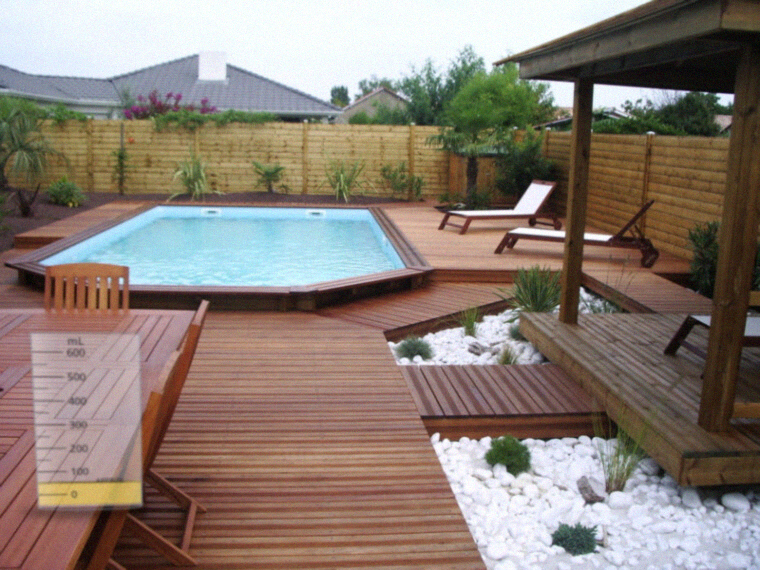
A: 50 mL
